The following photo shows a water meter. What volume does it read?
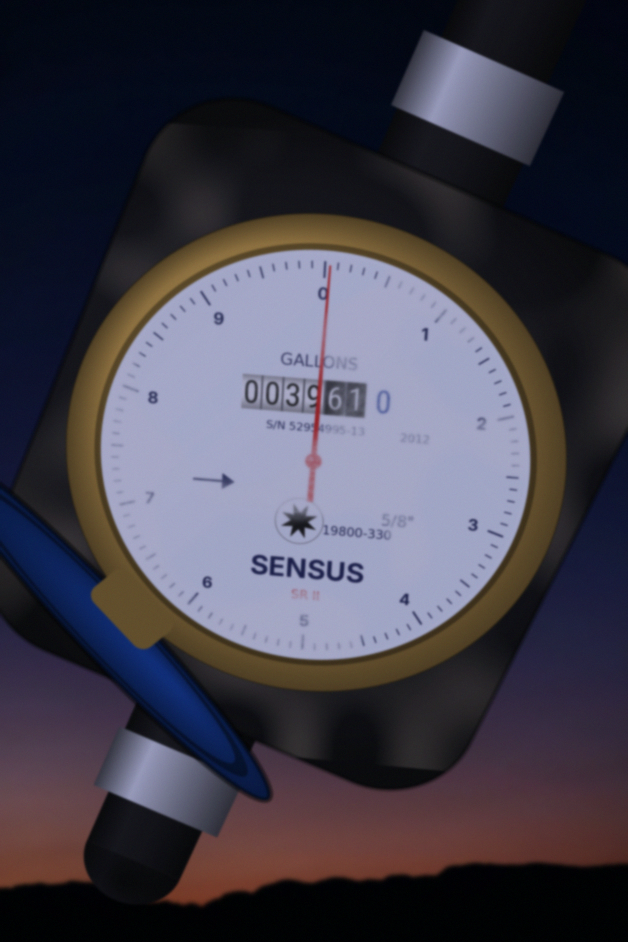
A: 39610.0 gal
